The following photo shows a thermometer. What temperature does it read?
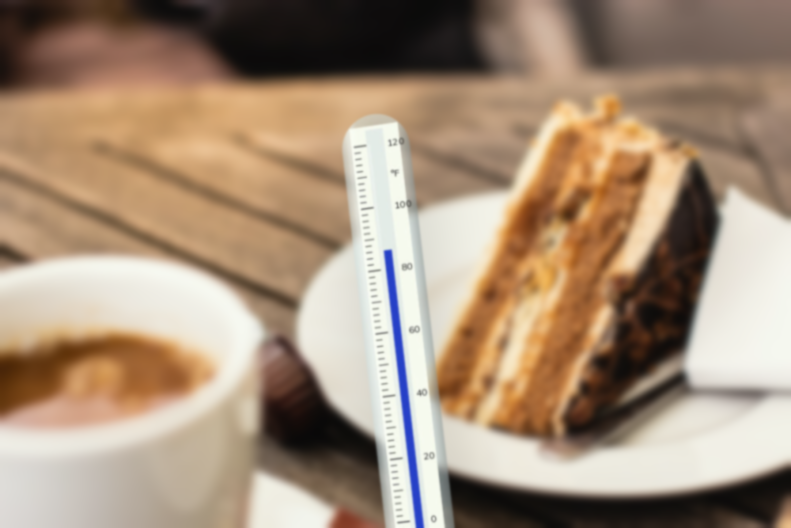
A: 86 °F
